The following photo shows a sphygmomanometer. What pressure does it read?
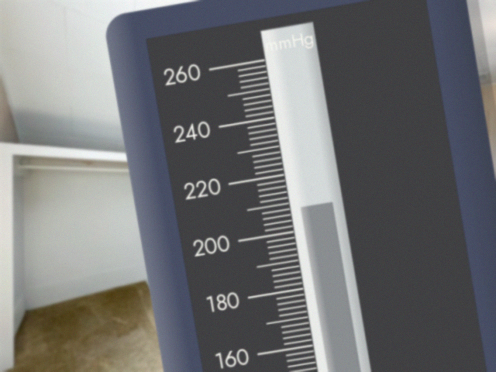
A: 208 mmHg
